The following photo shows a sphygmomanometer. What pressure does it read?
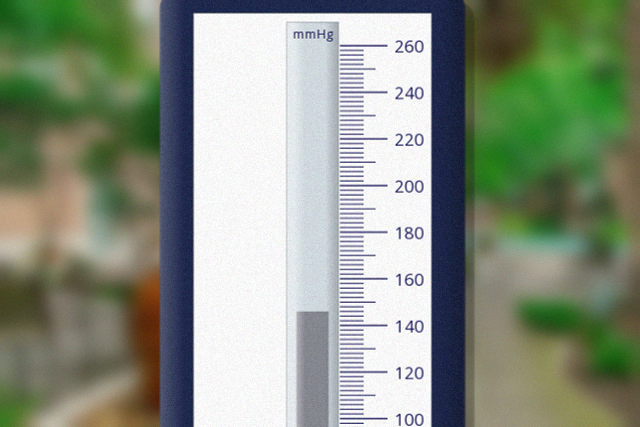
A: 146 mmHg
